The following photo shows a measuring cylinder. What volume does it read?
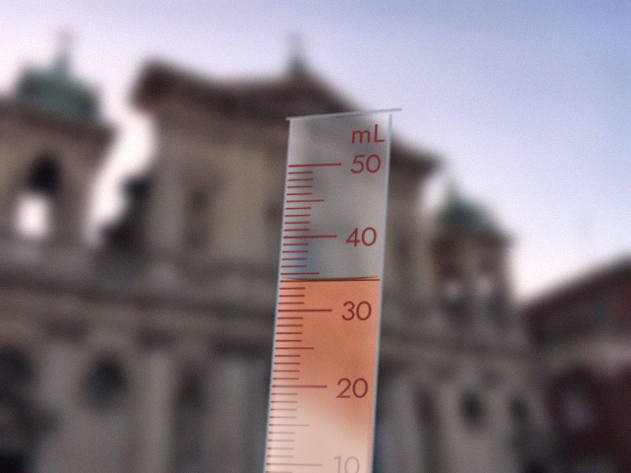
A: 34 mL
